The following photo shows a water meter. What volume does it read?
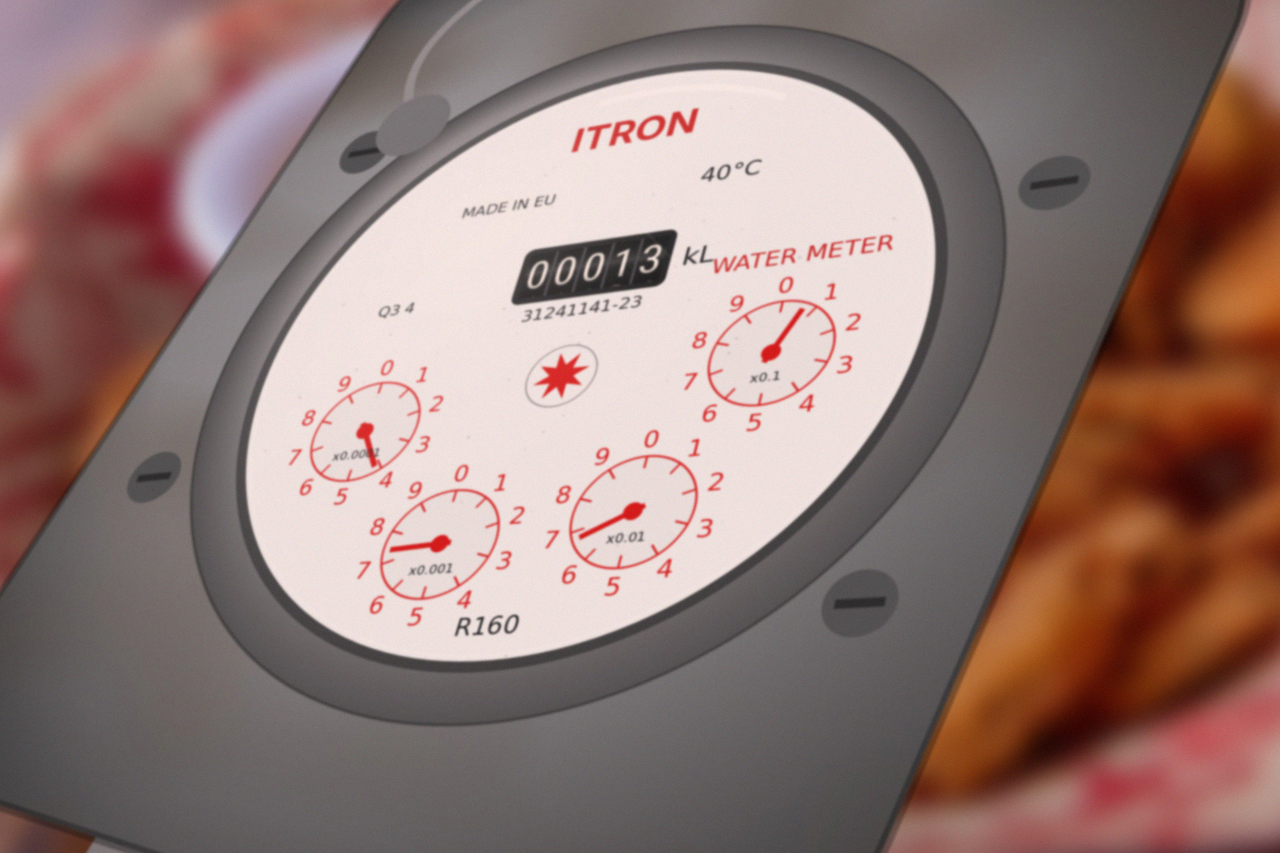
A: 13.0674 kL
